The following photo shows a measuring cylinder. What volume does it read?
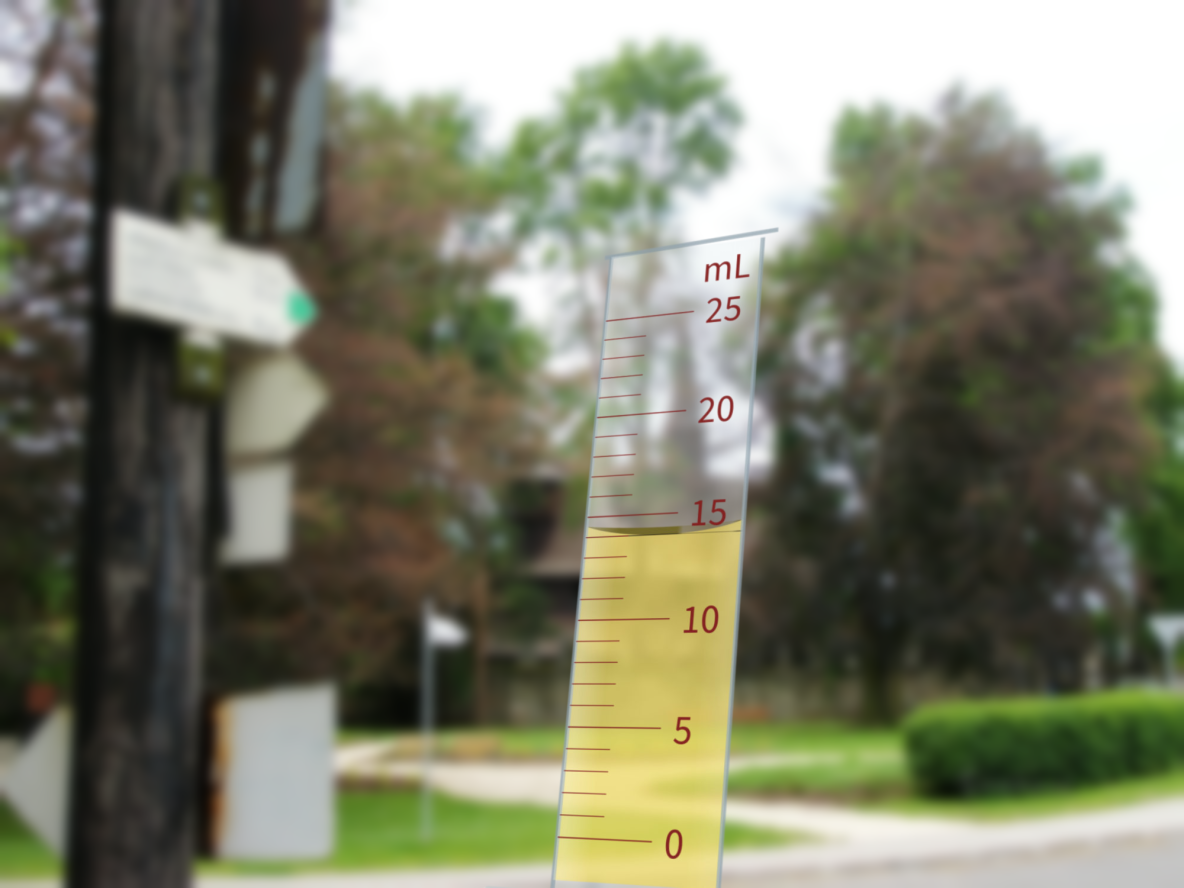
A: 14 mL
